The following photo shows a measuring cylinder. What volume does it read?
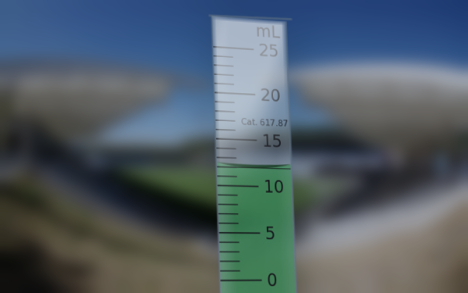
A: 12 mL
